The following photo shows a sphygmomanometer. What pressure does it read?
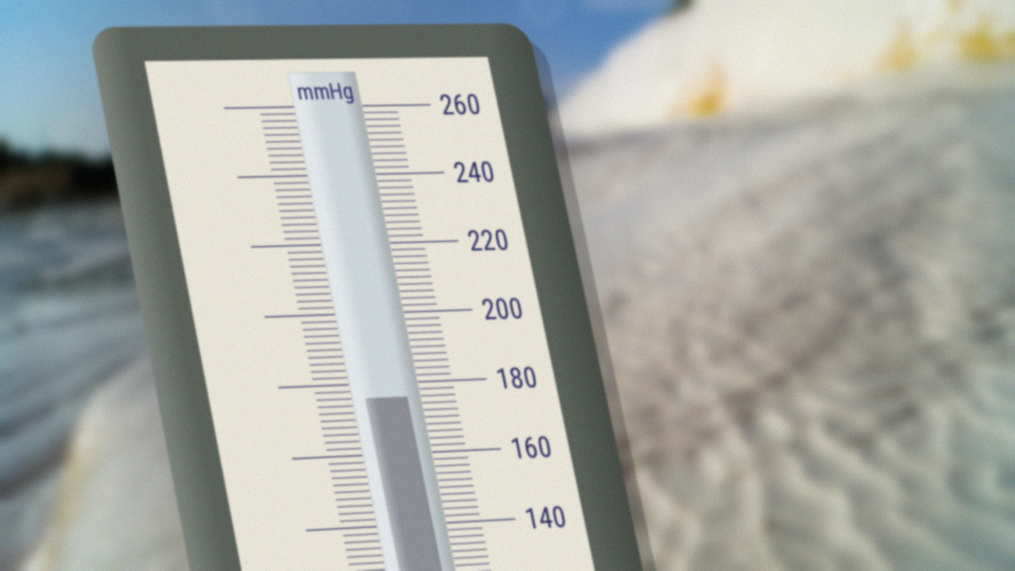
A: 176 mmHg
